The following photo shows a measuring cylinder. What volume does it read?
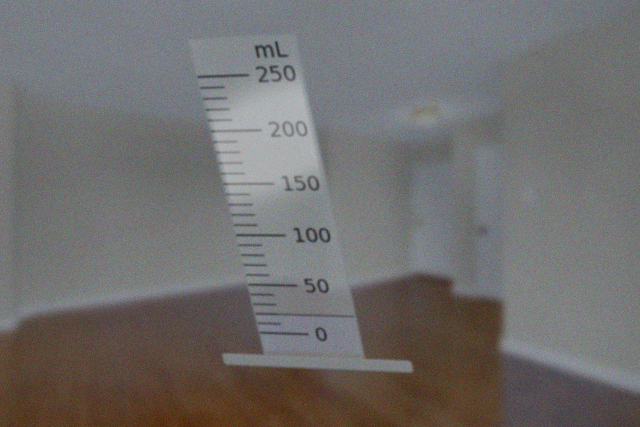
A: 20 mL
